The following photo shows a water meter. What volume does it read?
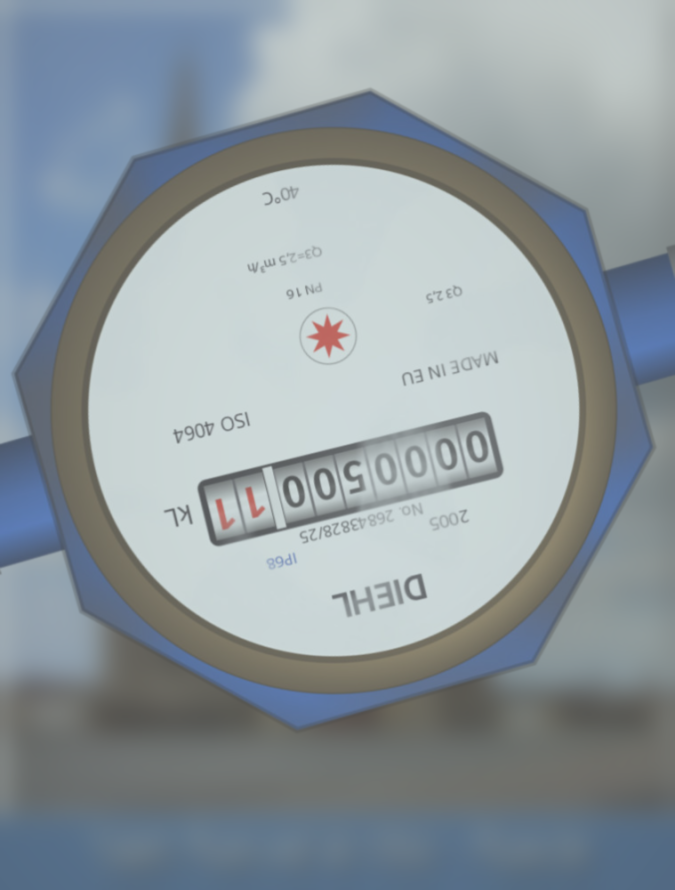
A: 500.11 kL
